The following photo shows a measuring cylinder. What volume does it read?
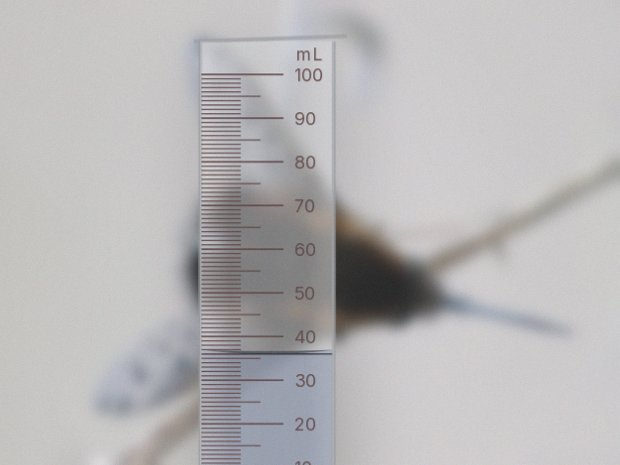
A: 36 mL
